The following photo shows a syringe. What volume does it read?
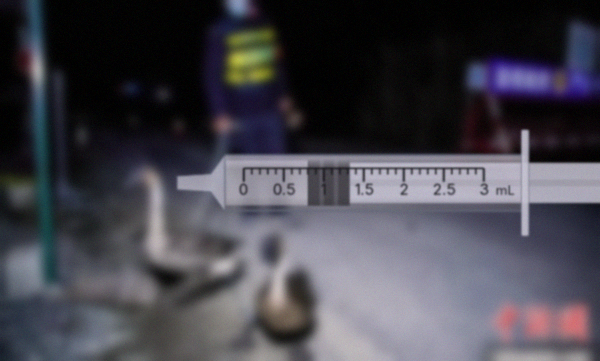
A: 0.8 mL
